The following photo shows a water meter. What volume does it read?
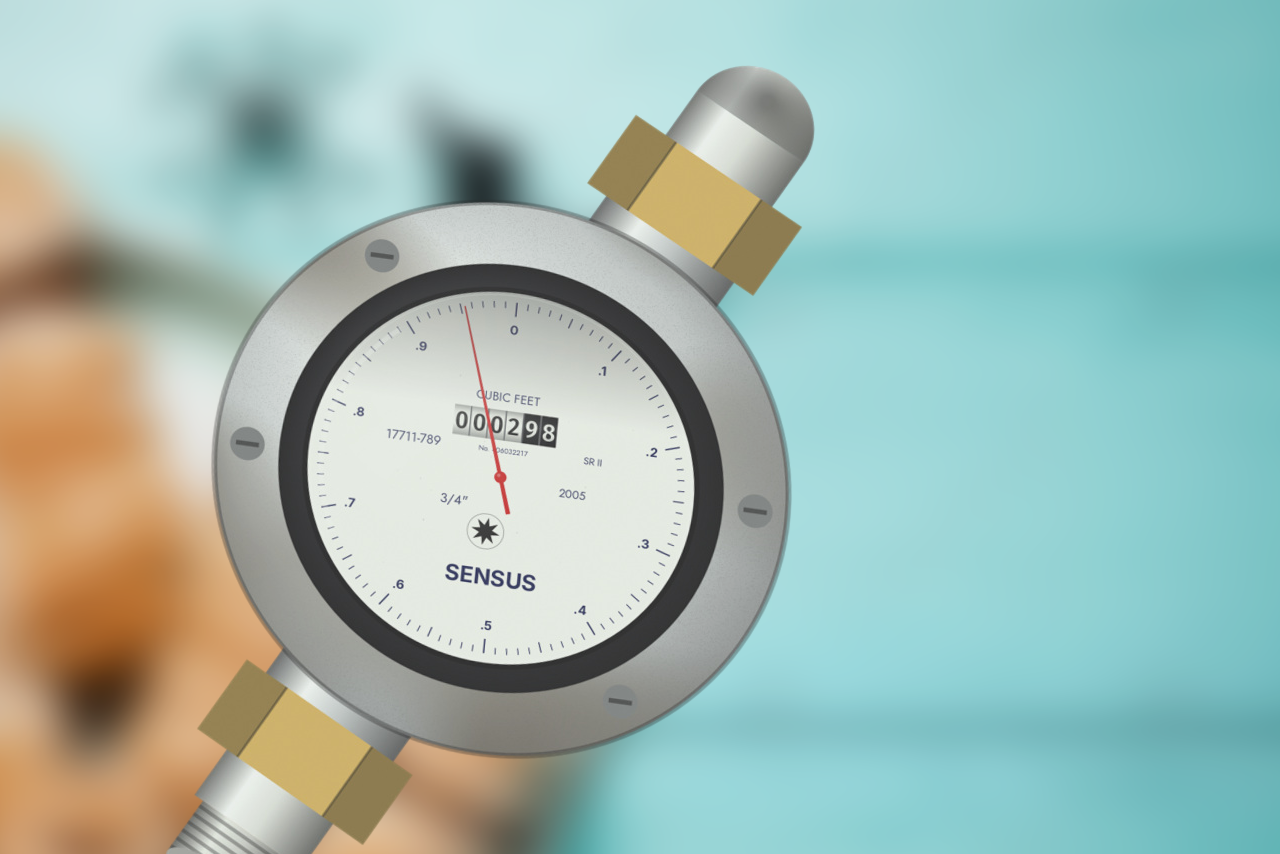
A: 297.95 ft³
